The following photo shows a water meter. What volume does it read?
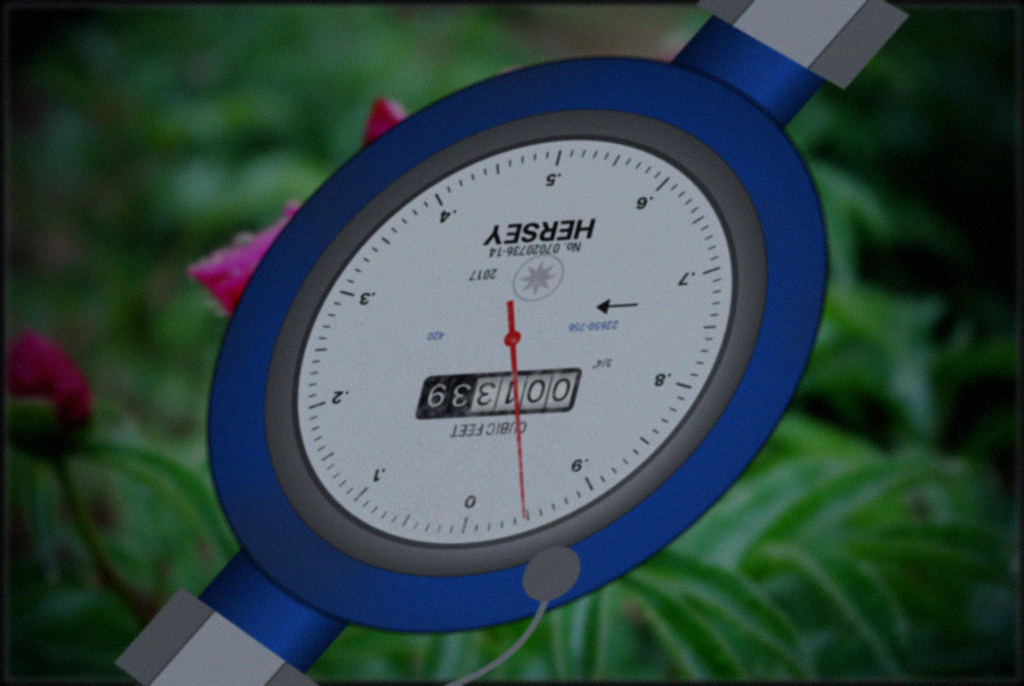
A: 1338.95 ft³
